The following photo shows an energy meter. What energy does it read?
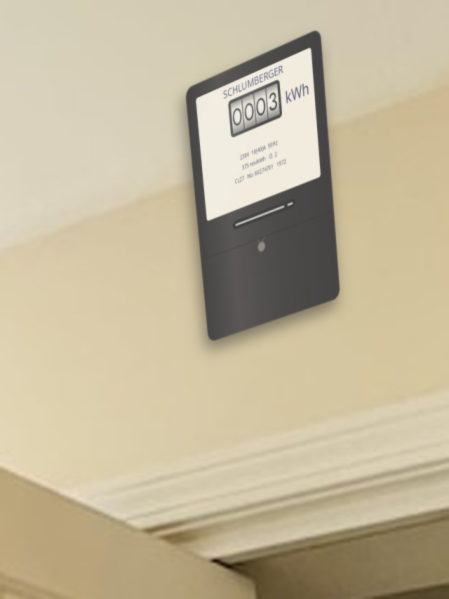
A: 3 kWh
